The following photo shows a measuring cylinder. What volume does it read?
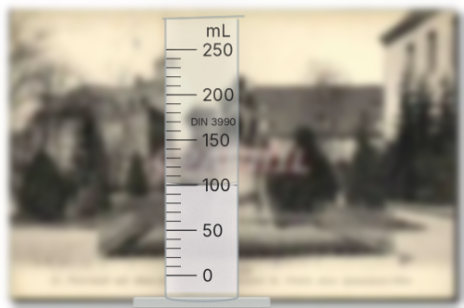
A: 100 mL
